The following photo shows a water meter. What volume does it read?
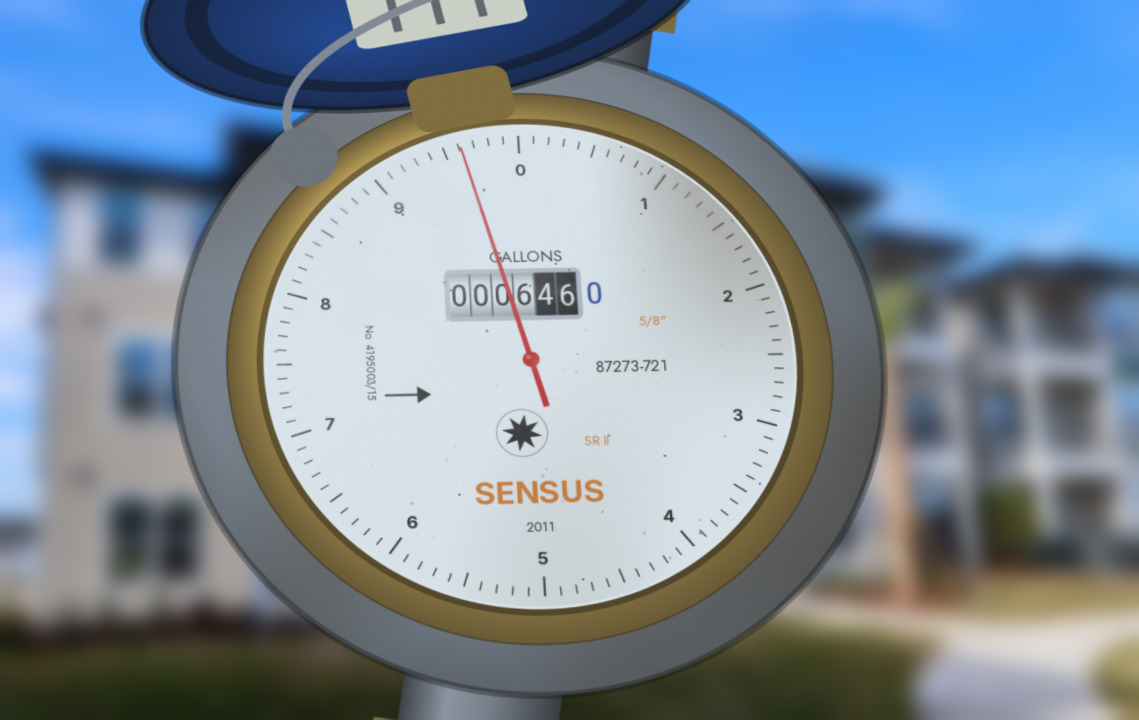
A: 6459.6 gal
